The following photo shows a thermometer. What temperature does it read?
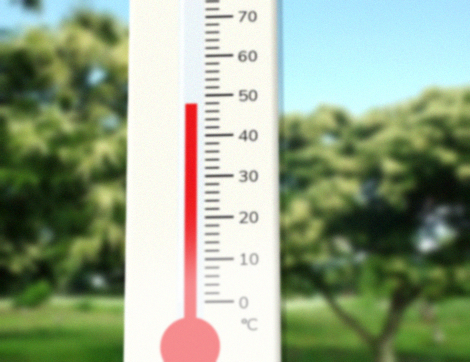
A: 48 °C
